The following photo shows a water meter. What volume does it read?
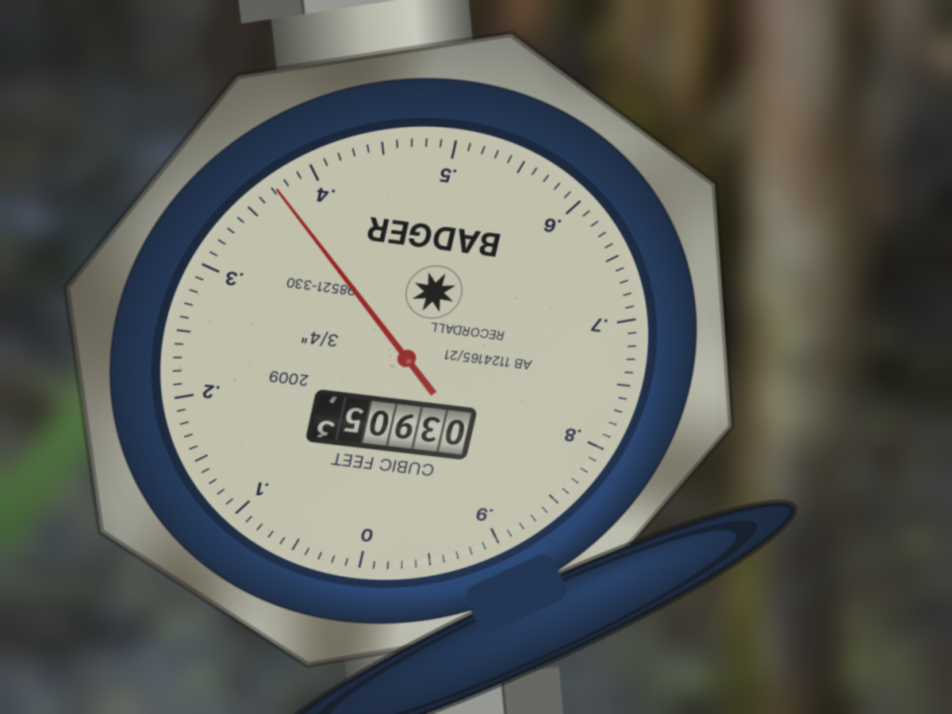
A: 39053.37 ft³
